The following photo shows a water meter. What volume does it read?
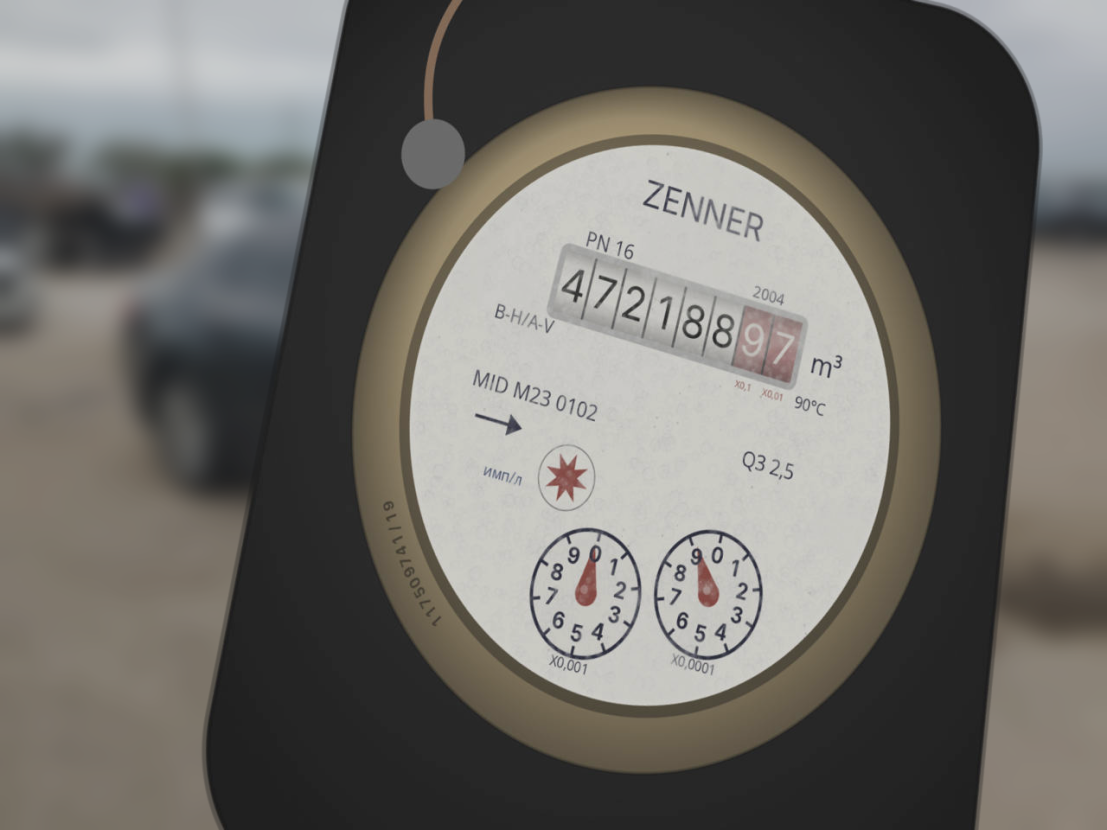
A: 472188.9699 m³
